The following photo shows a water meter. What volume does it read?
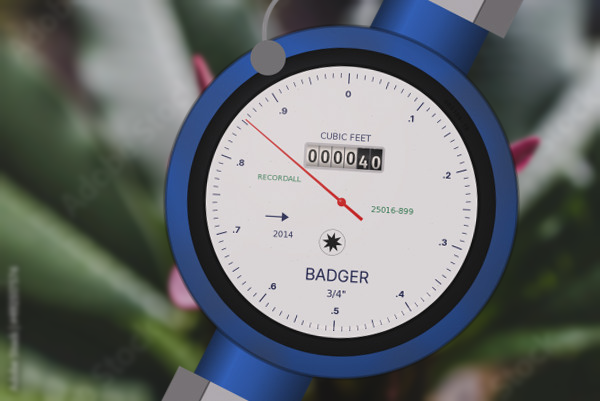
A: 39.85 ft³
